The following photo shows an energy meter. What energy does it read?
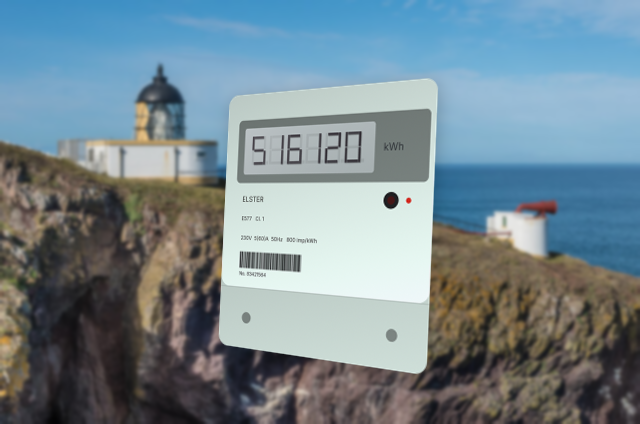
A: 516120 kWh
